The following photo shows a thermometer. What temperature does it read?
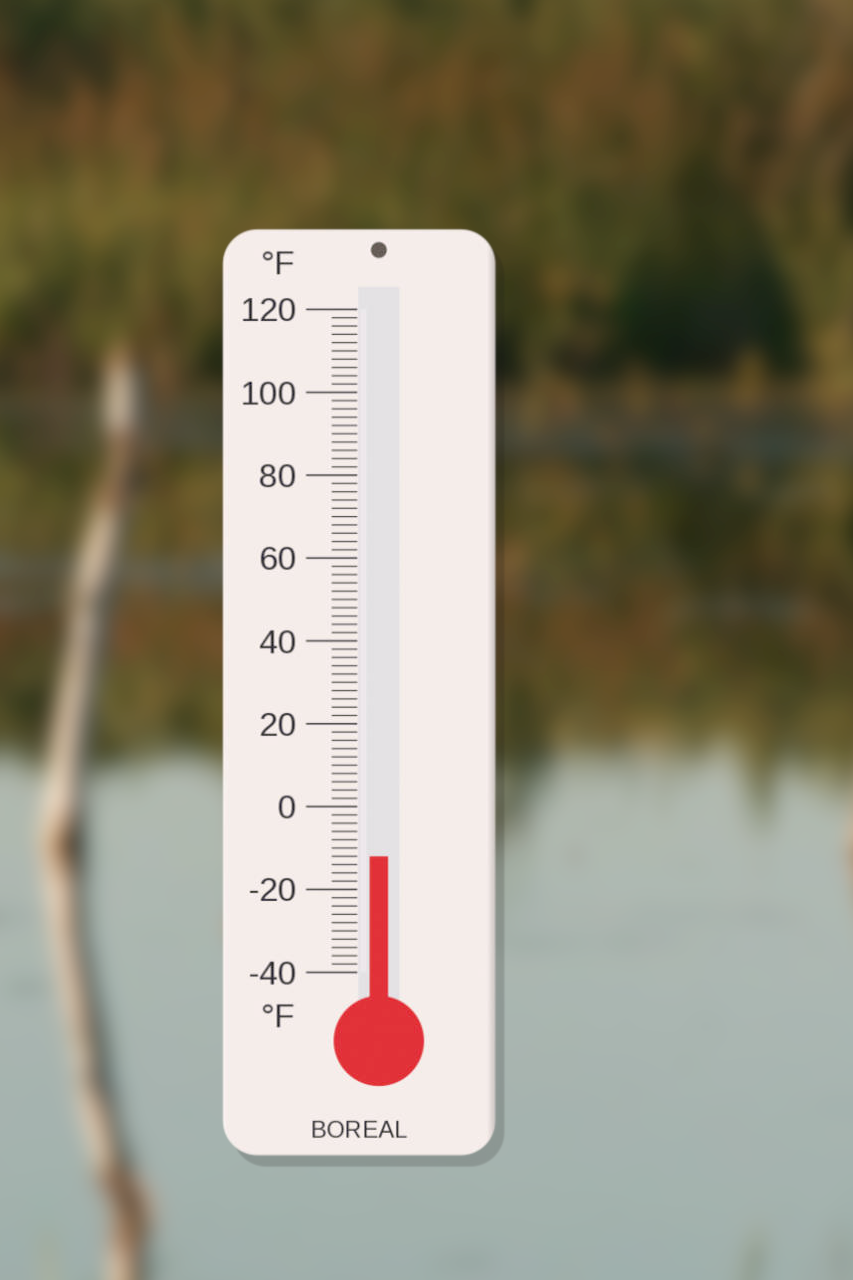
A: -12 °F
